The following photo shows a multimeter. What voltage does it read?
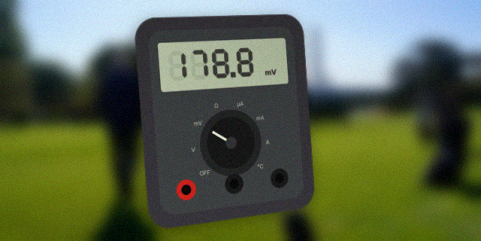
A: 178.8 mV
